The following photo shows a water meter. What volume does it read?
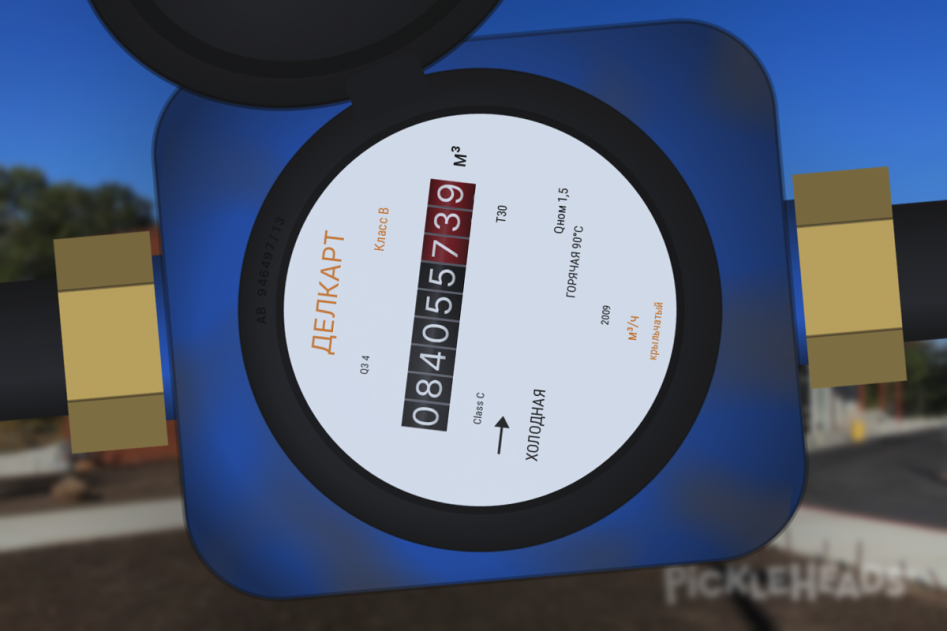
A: 84055.739 m³
